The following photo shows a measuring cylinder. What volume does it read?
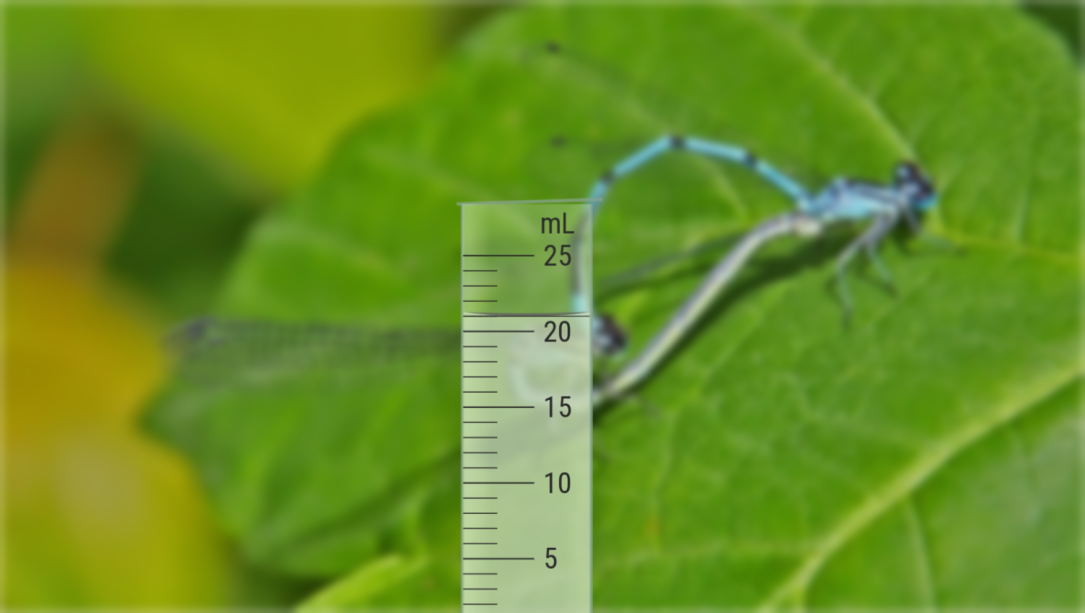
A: 21 mL
